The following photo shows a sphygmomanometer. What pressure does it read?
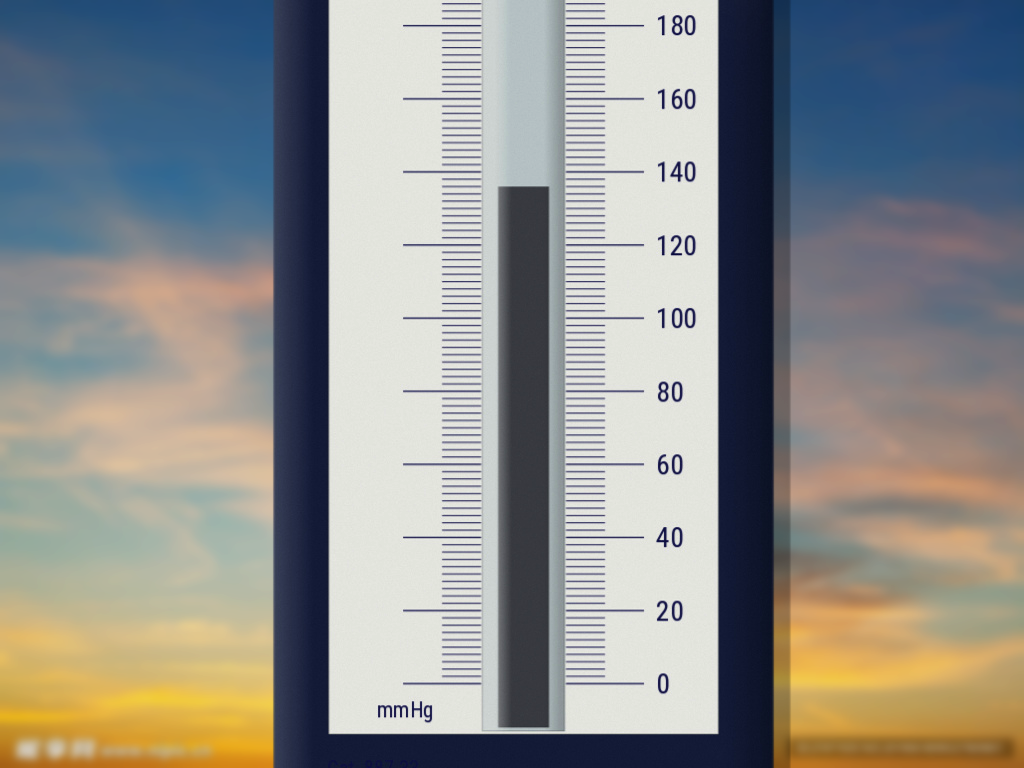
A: 136 mmHg
